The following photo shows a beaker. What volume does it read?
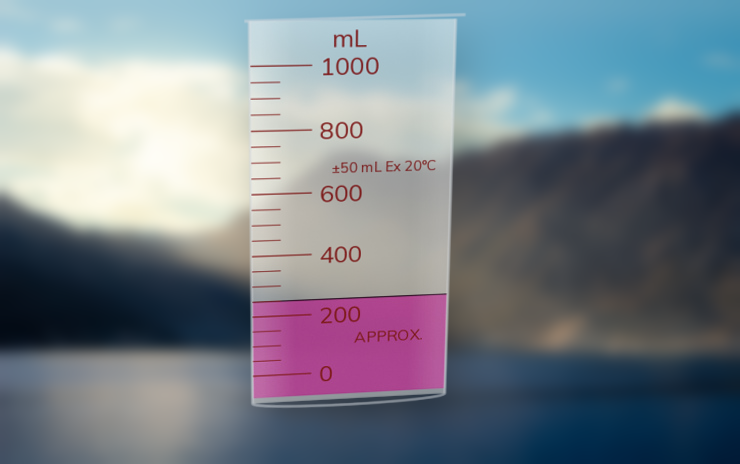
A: 250 mL
